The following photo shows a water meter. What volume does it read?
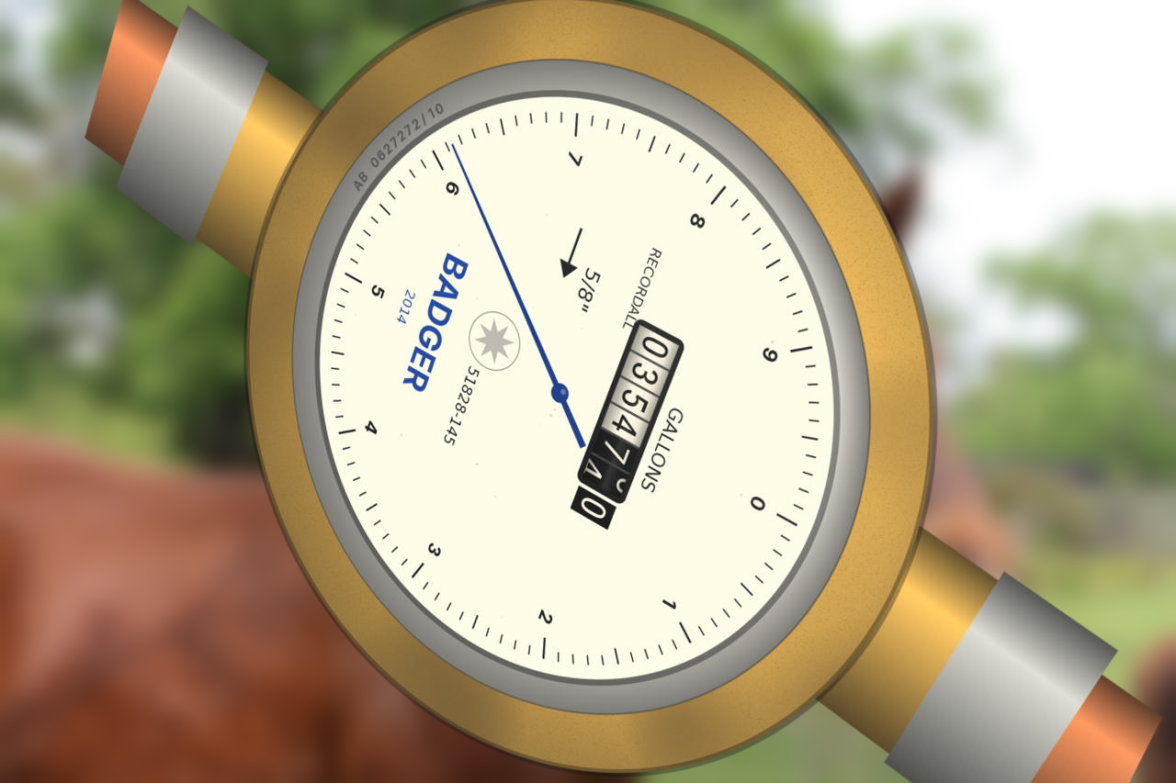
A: 354736.1 gal
